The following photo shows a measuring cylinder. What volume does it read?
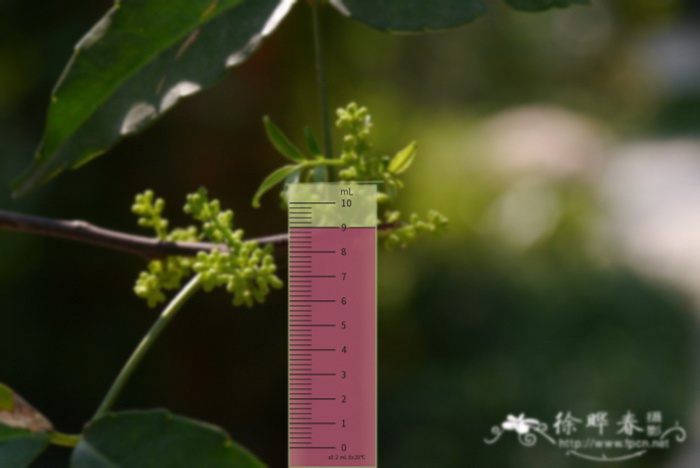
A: 9 mL
